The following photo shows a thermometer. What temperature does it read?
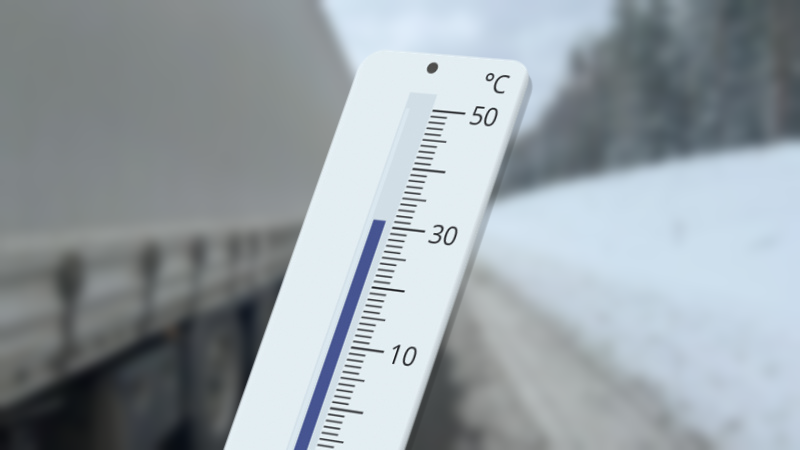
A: 31 °C
